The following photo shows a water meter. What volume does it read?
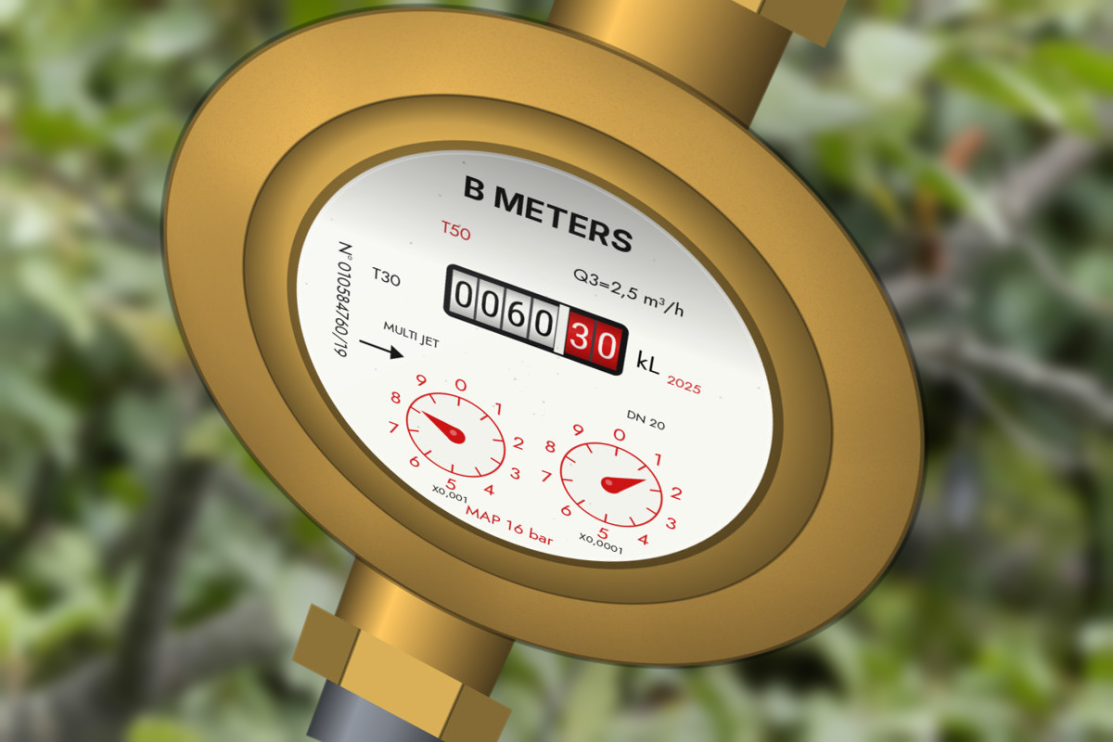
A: 60.3081 kL
